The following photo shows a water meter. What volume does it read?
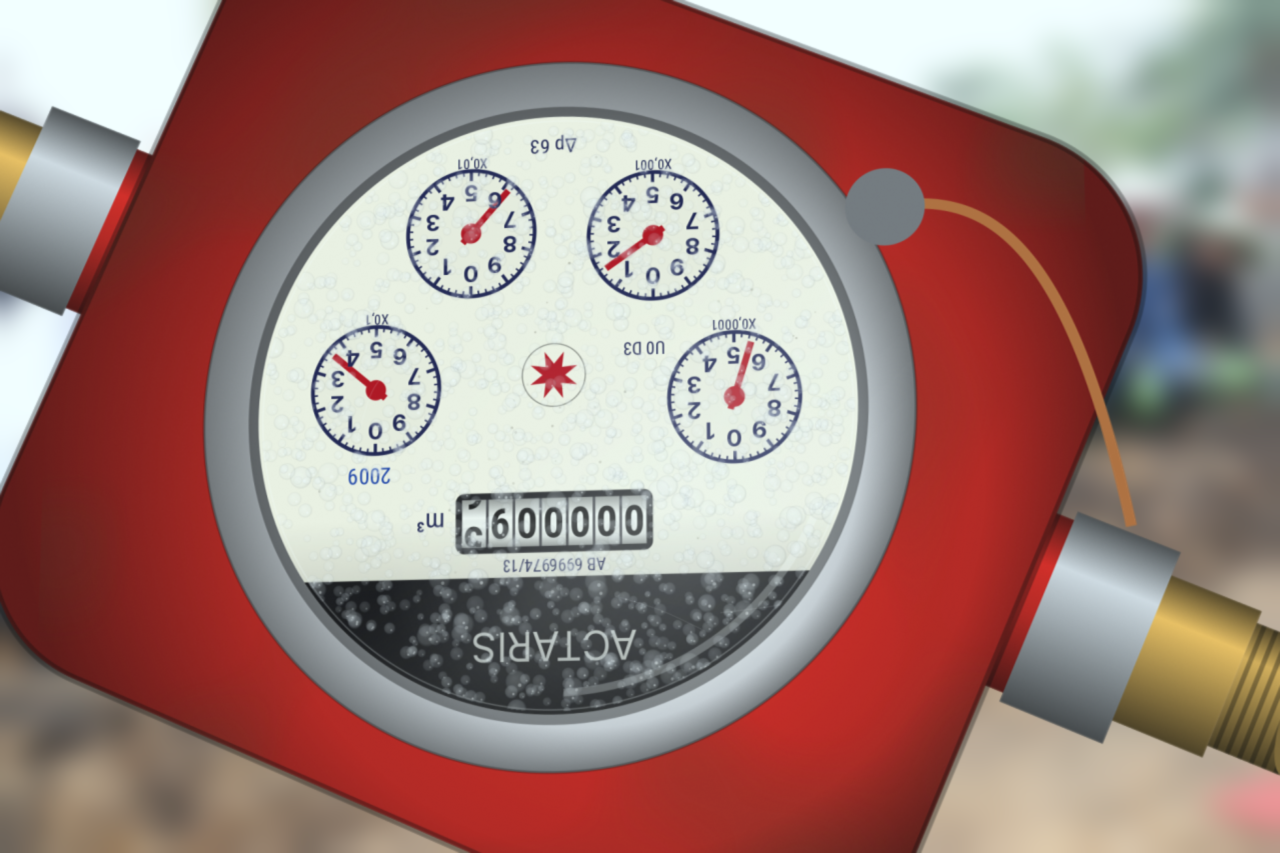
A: 95.3615 m³
